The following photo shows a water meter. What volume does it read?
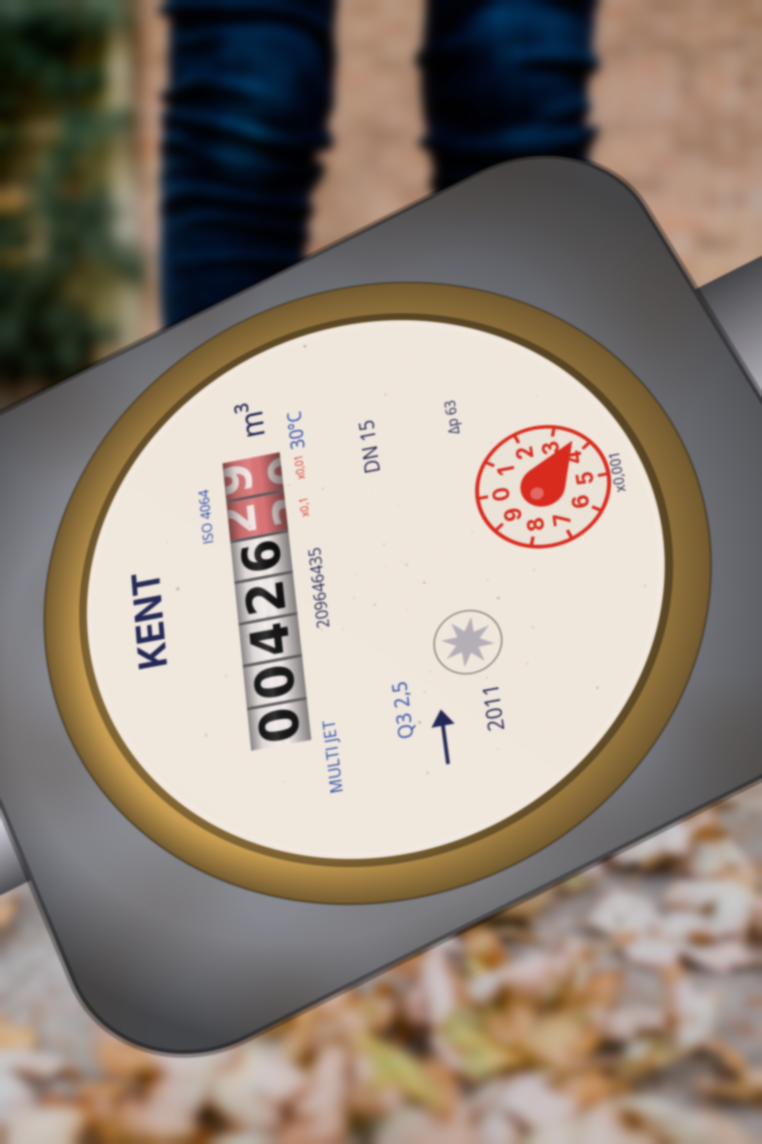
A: 426.293 m³
